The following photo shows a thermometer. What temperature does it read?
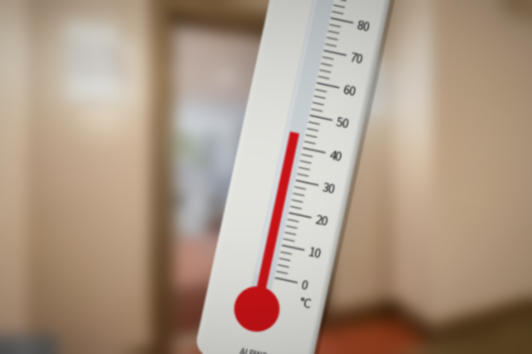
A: 44 °C
